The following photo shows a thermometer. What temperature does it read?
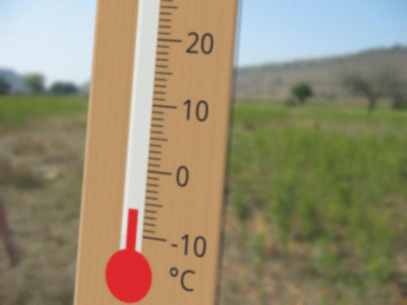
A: -6 °C
